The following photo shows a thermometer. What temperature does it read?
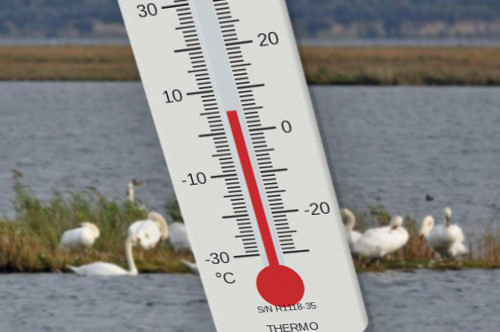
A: 5 °C
